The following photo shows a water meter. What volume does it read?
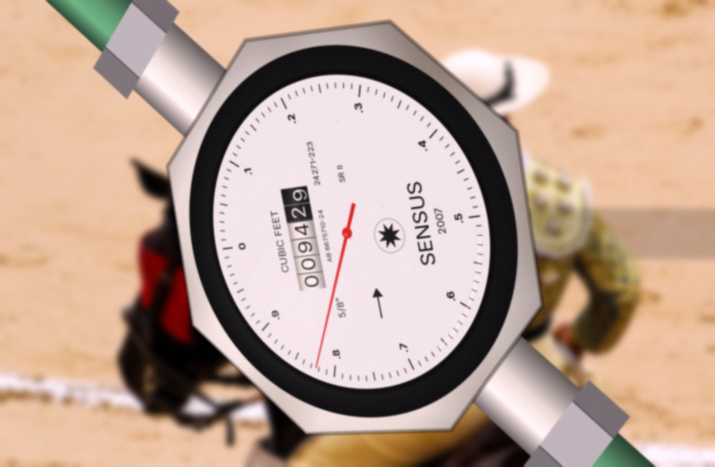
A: 9428.82 ft³
